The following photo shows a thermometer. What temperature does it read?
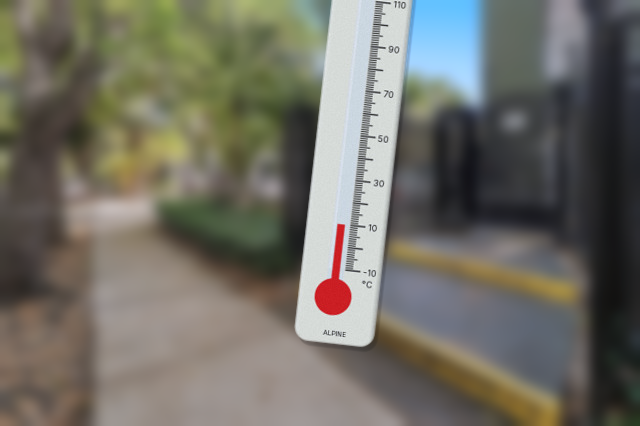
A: 10 °C
